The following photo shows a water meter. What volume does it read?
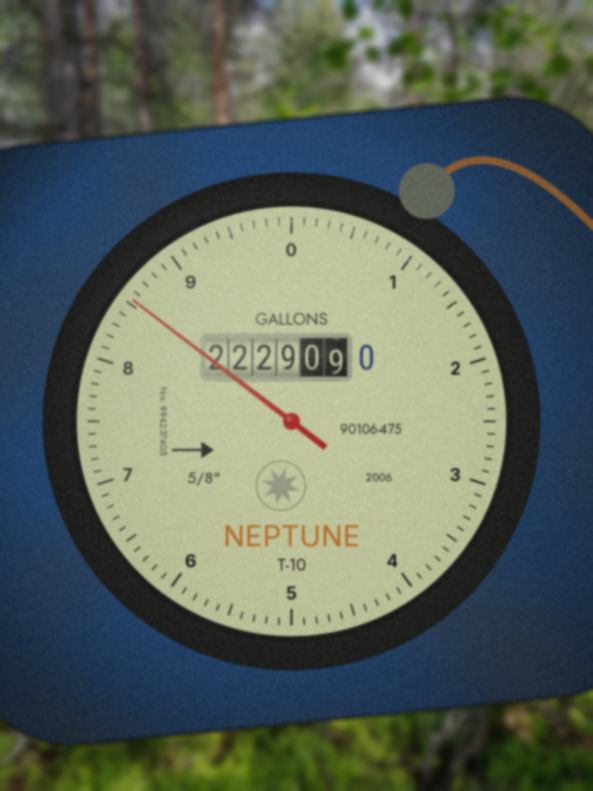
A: 2229088.5 gal
